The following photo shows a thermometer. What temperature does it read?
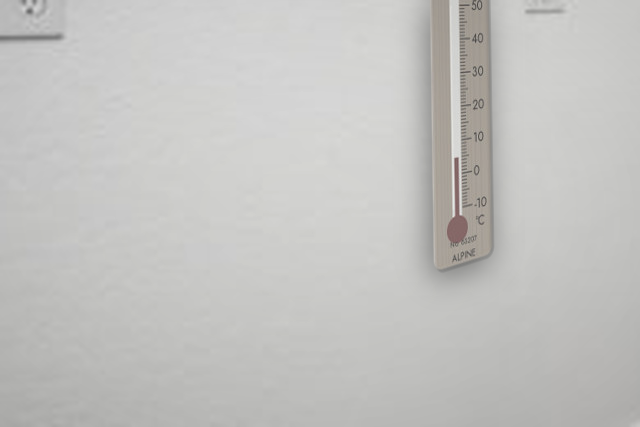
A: 5 °C
